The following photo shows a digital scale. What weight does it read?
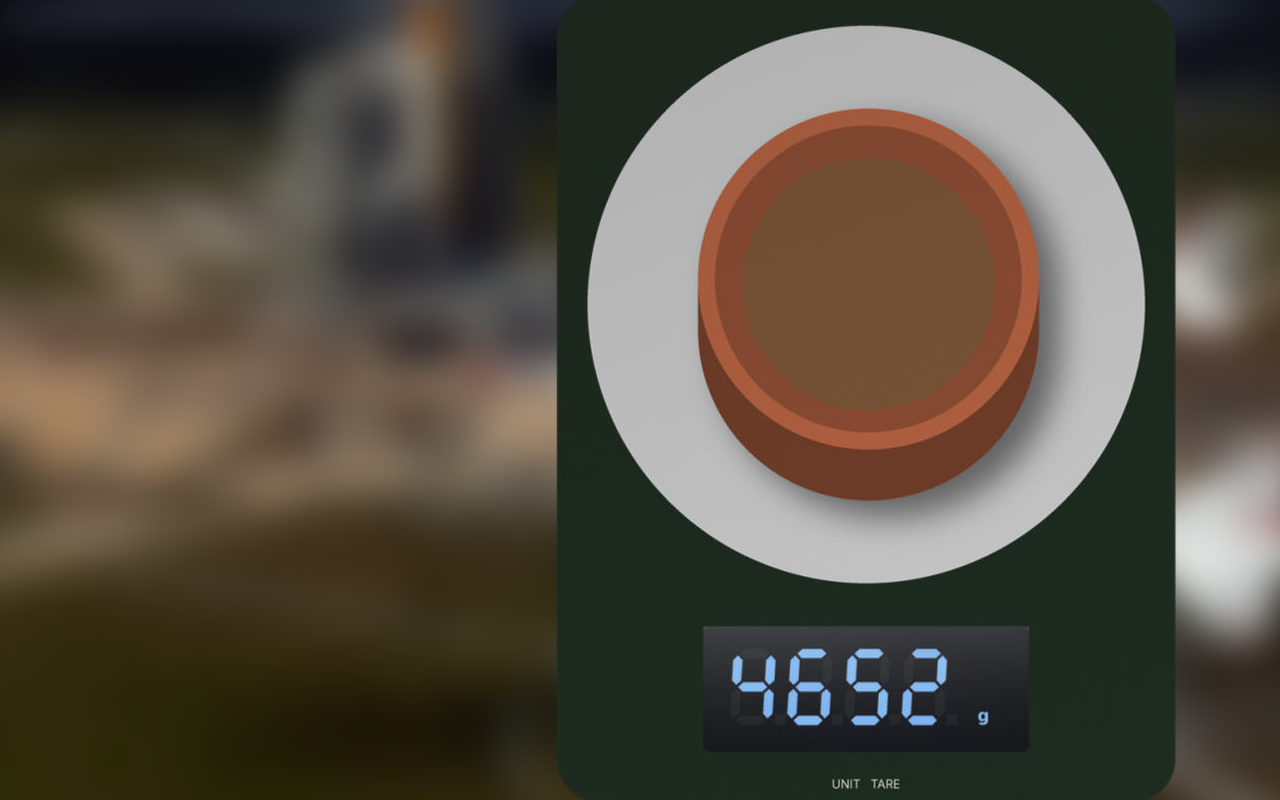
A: 4652 g
